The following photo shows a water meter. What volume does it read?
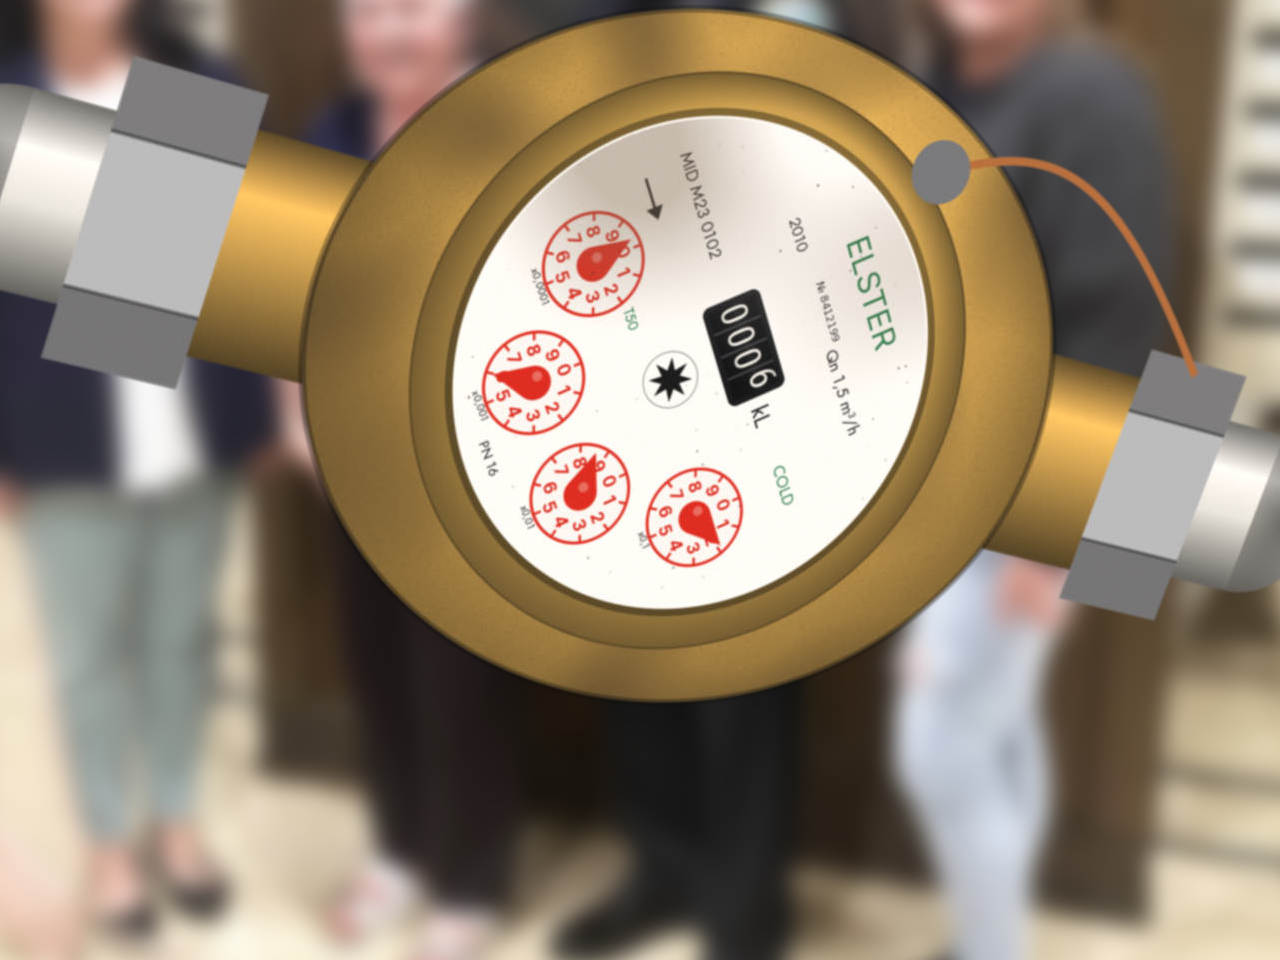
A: 6.1859 kL
